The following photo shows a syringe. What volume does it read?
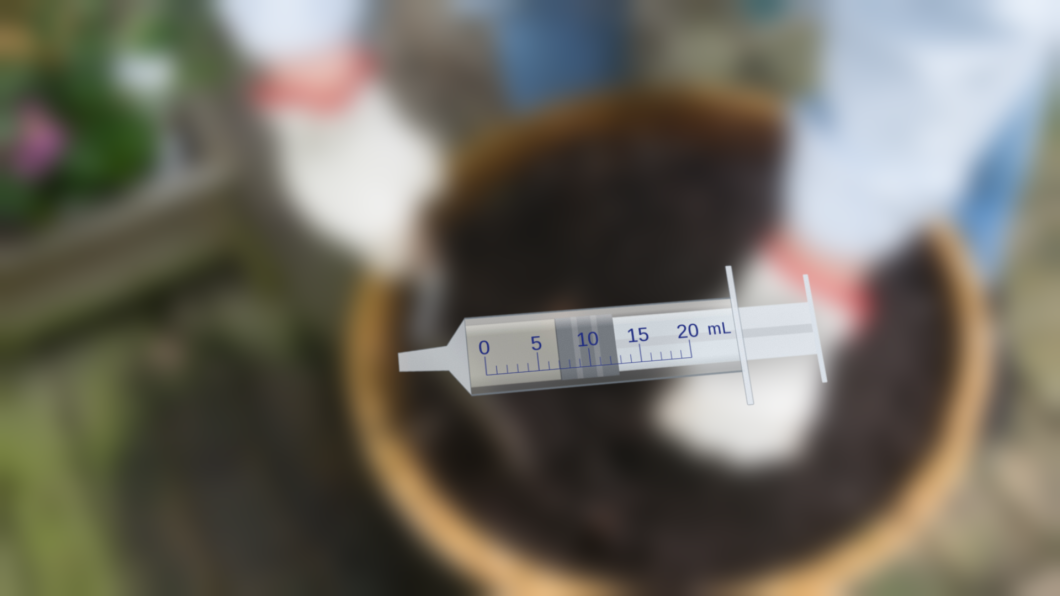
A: 7 mL
